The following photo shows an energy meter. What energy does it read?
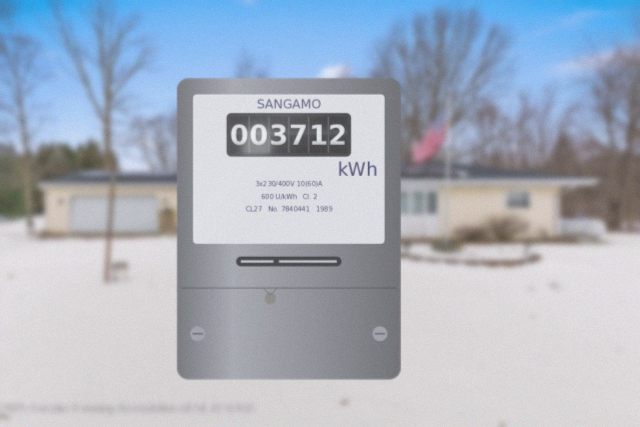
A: 3712 kWh
